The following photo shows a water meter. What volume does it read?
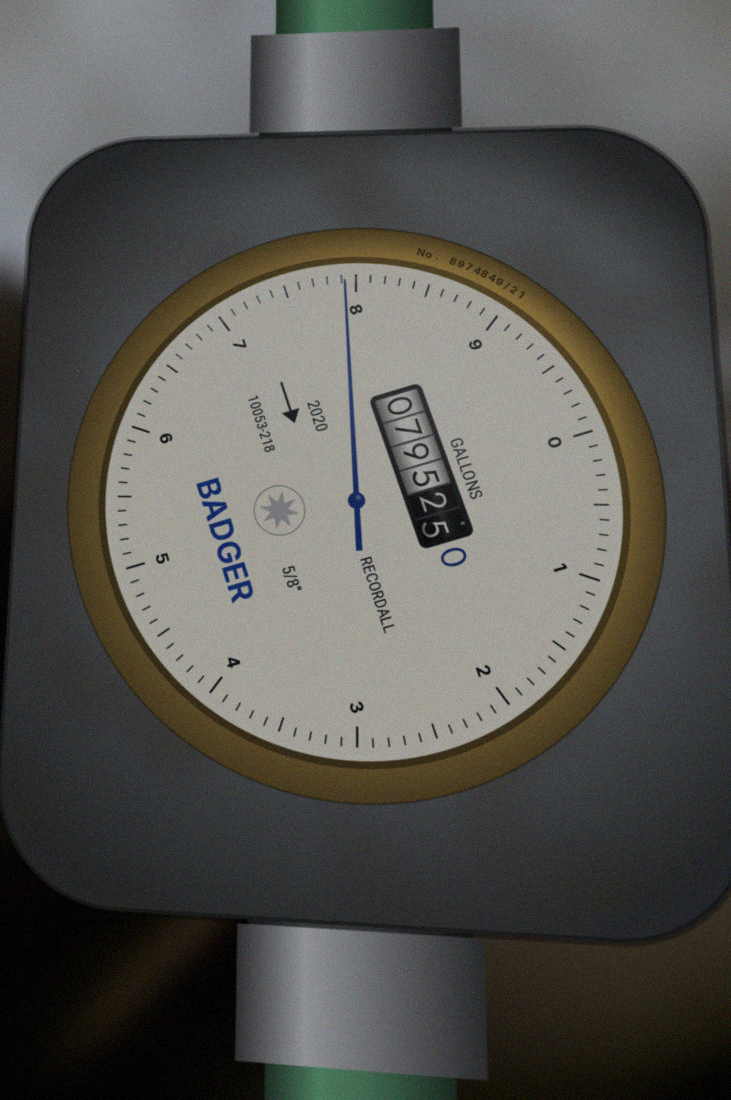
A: 795247.9 gal
